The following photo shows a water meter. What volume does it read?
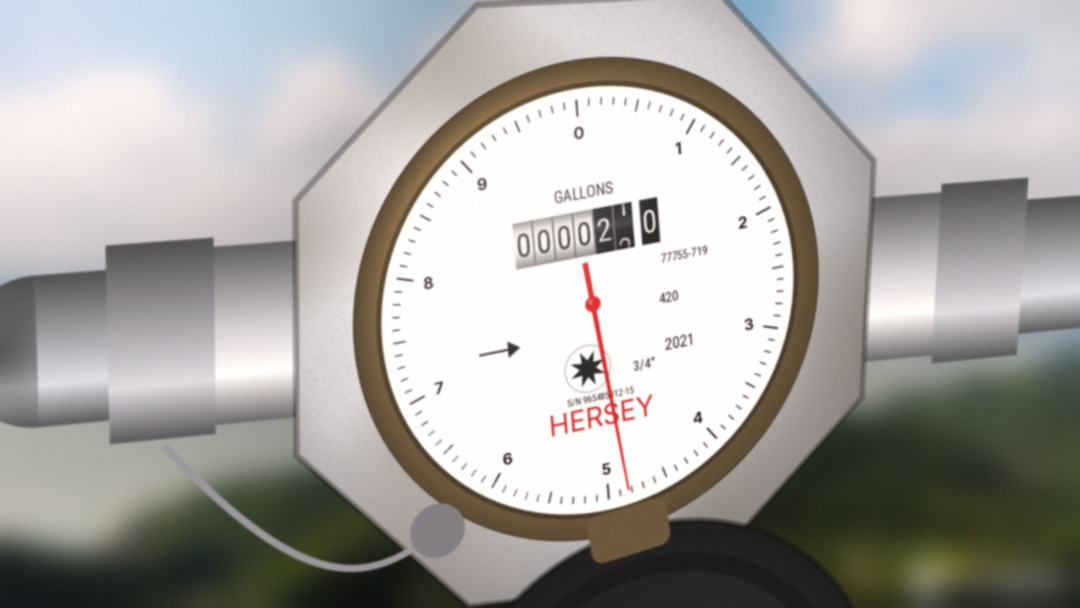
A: 214.8 gal
